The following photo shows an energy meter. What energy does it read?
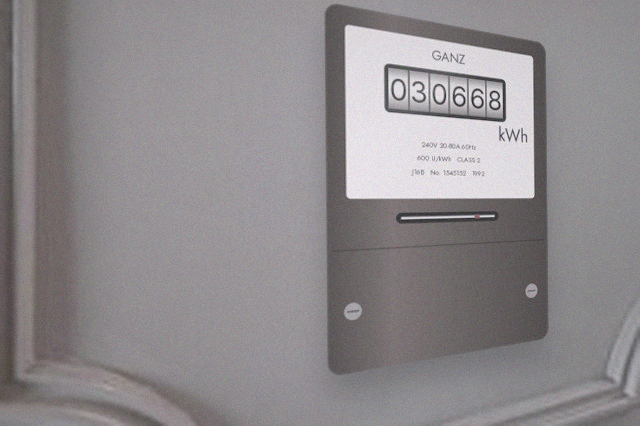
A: 30668 kWh
